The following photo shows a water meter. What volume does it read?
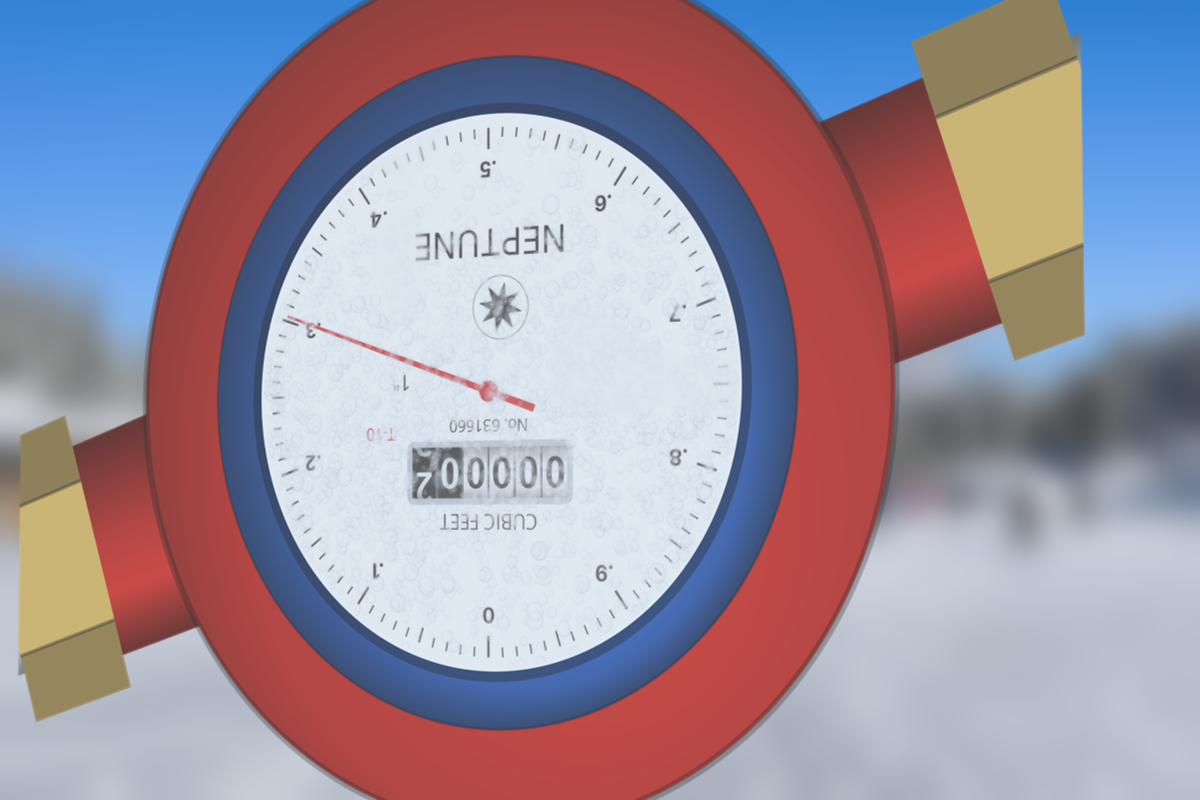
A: 2.30 ft³
